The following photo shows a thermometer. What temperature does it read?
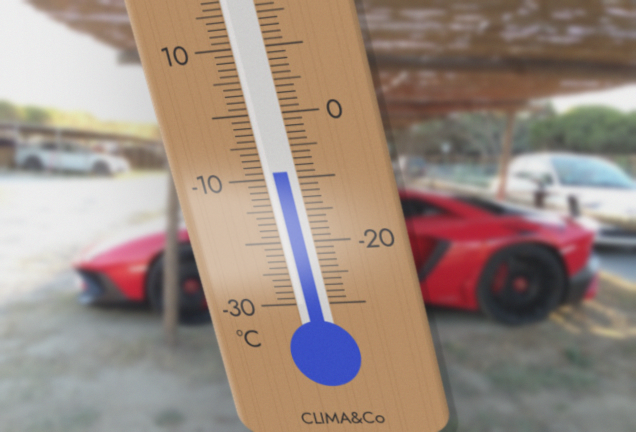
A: -9 °C
